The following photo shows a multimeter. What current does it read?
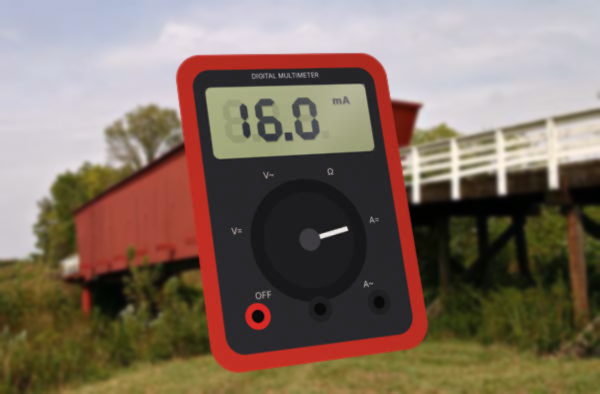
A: 16.0 mA
